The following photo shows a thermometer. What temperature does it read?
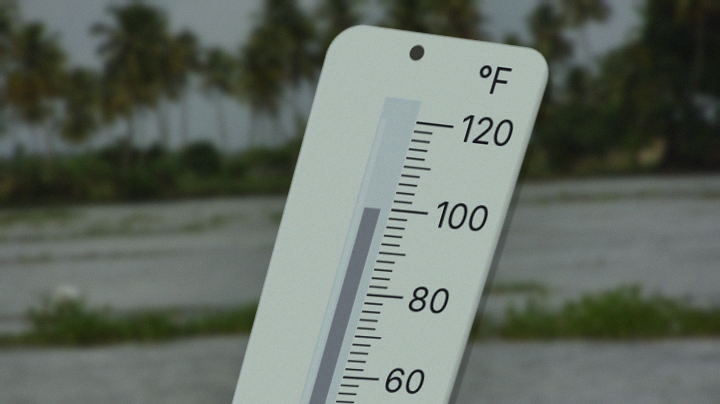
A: 100 °F
